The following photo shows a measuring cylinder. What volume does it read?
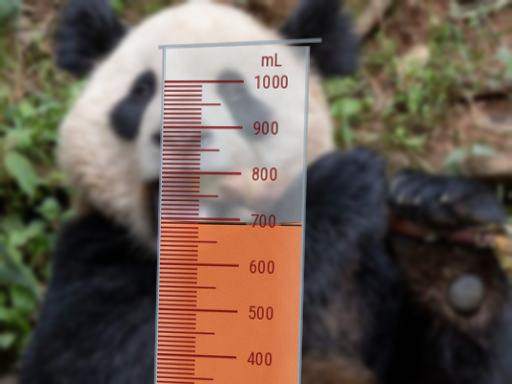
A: 690 mL
